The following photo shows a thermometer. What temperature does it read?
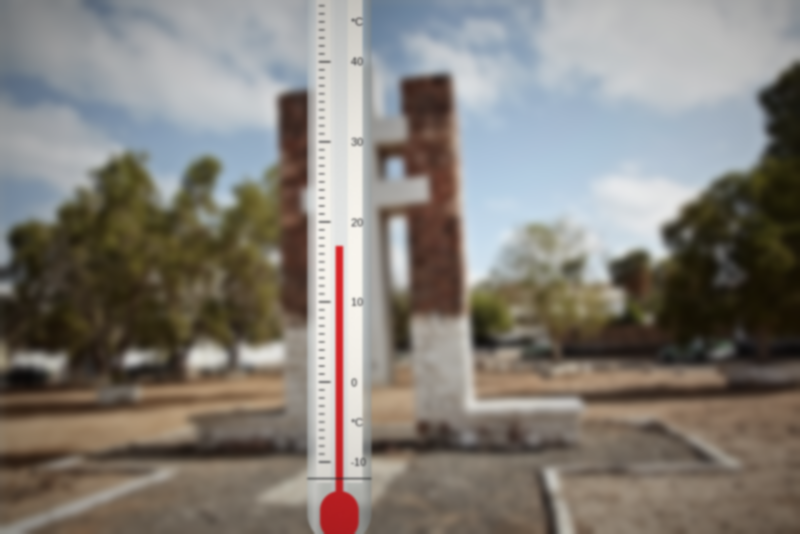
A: 17 °C
